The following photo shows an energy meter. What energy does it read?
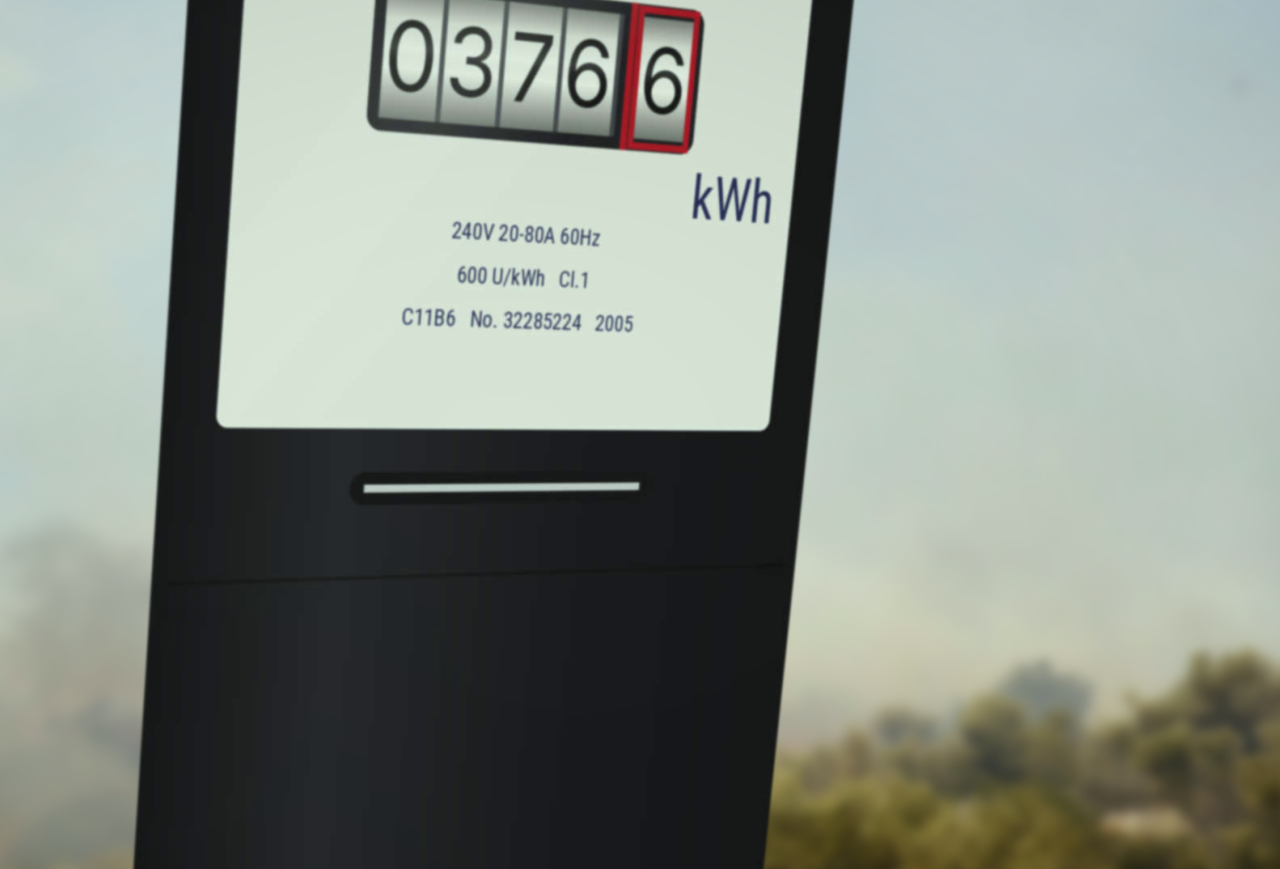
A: 376.6 kWh
